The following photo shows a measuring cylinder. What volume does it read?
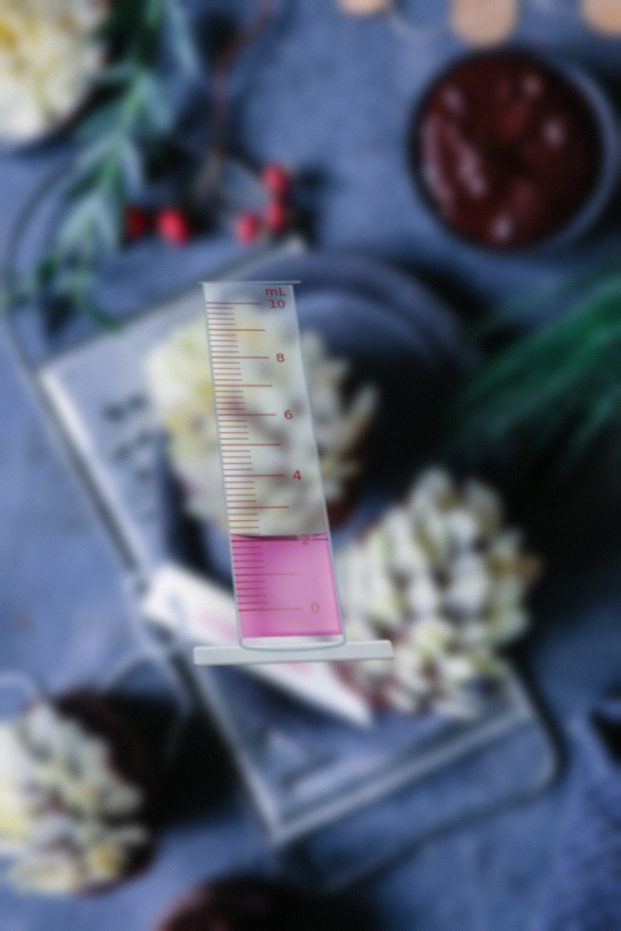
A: 2 mL
